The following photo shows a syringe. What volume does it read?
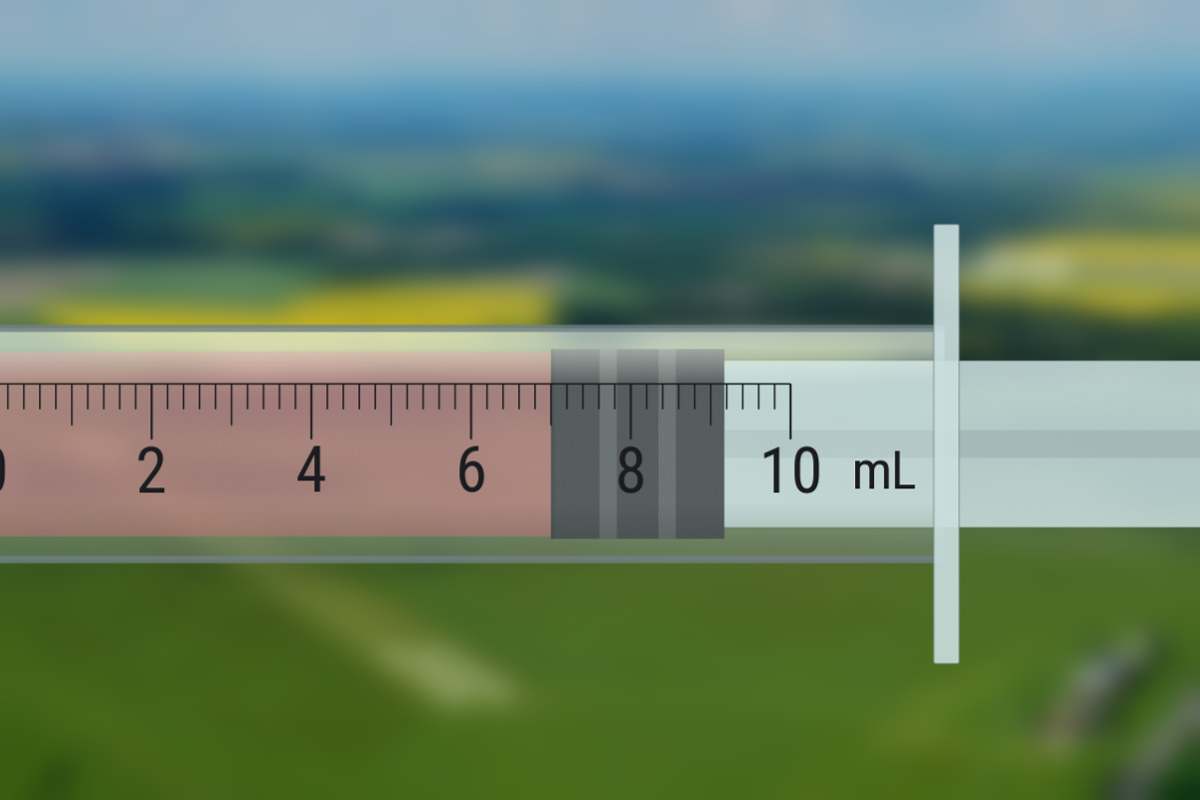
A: 7 mL
